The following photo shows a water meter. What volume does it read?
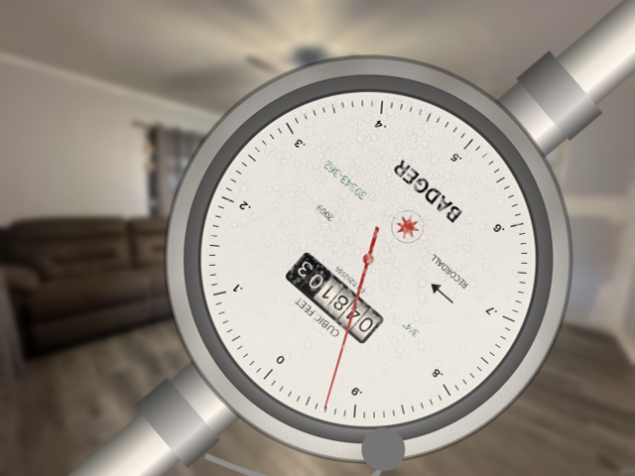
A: 48102.93 ft³
